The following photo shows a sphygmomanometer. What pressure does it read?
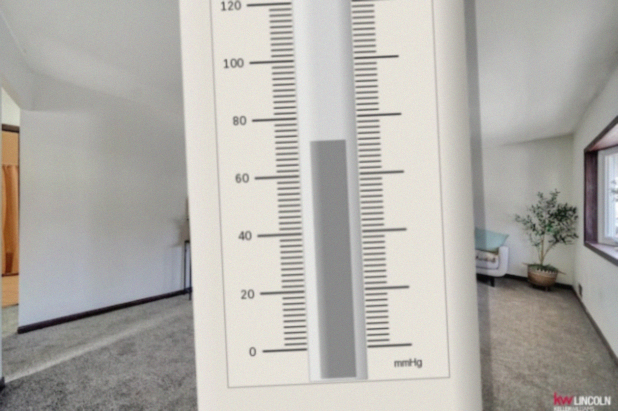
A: 72 mmHg
